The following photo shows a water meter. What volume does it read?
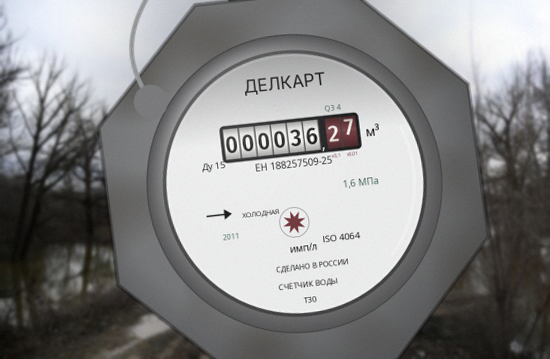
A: 36.27 m³
